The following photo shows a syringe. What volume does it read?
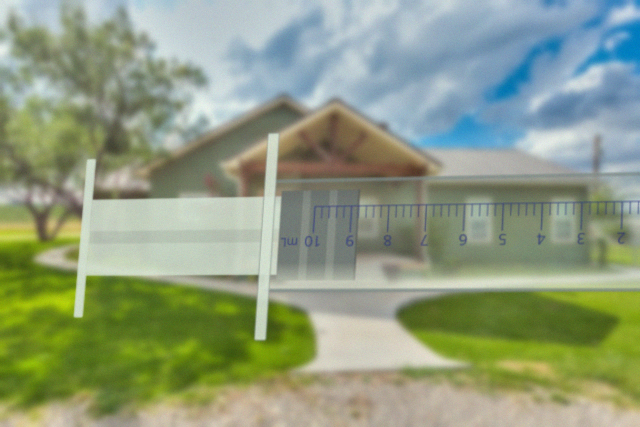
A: 8.8 mL
